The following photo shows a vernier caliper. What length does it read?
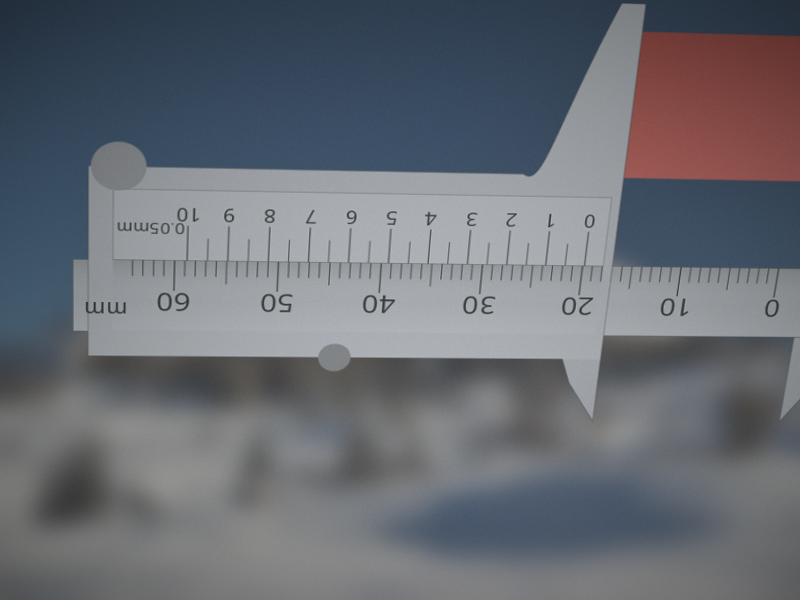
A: 19.8 mm
